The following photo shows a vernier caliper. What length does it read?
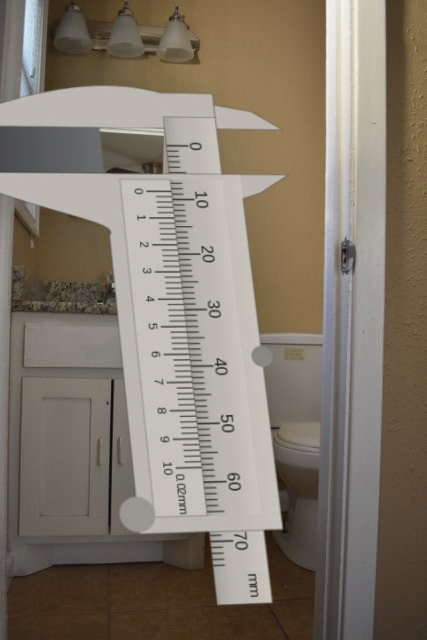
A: 8.5 mm
